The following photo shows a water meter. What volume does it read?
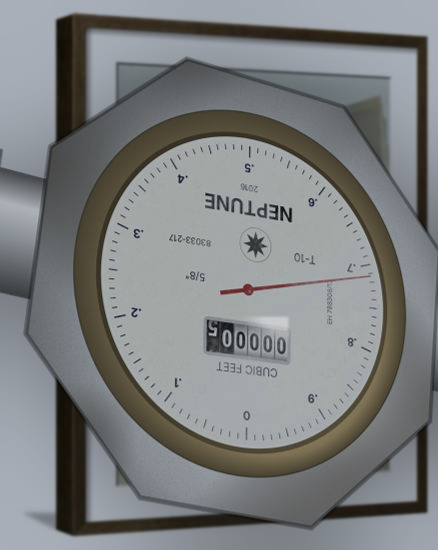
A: 4.71 ft³
